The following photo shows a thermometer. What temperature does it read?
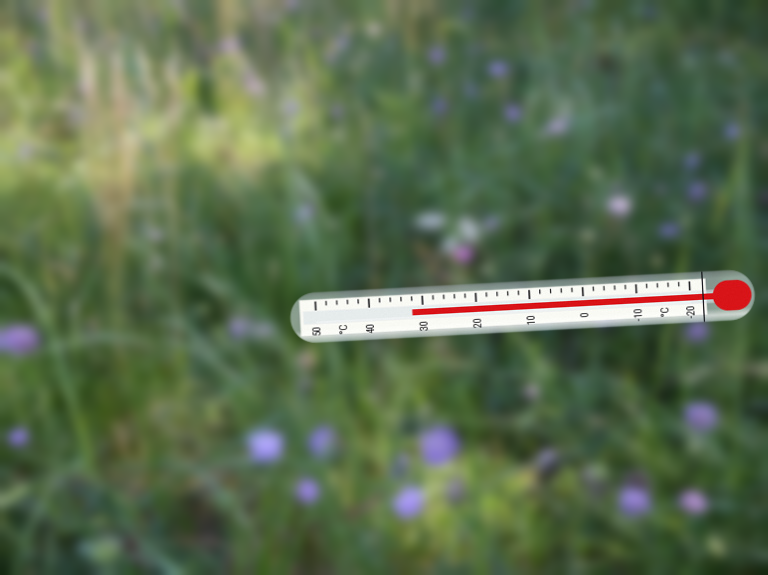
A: 32 °C
